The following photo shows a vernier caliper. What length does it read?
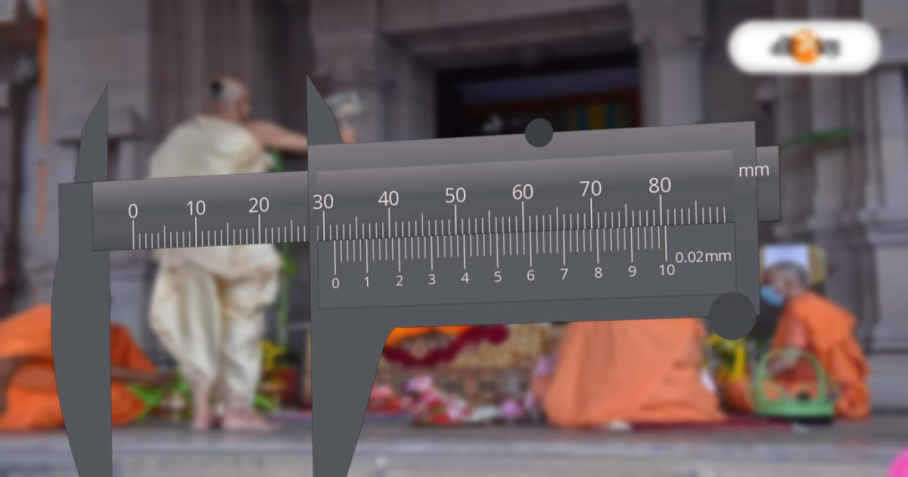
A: 31.6 mm
